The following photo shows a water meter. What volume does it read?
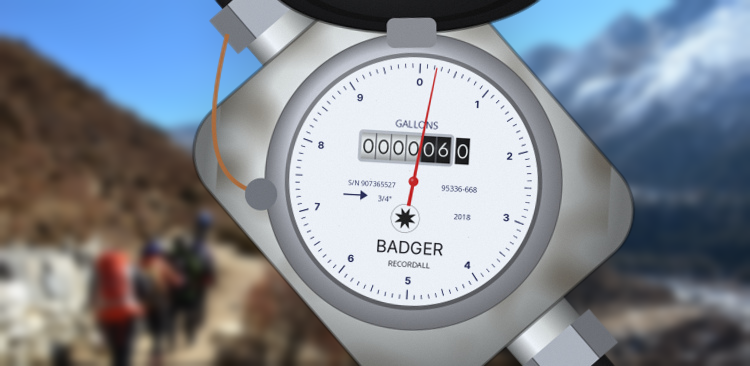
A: 60.2 gal
